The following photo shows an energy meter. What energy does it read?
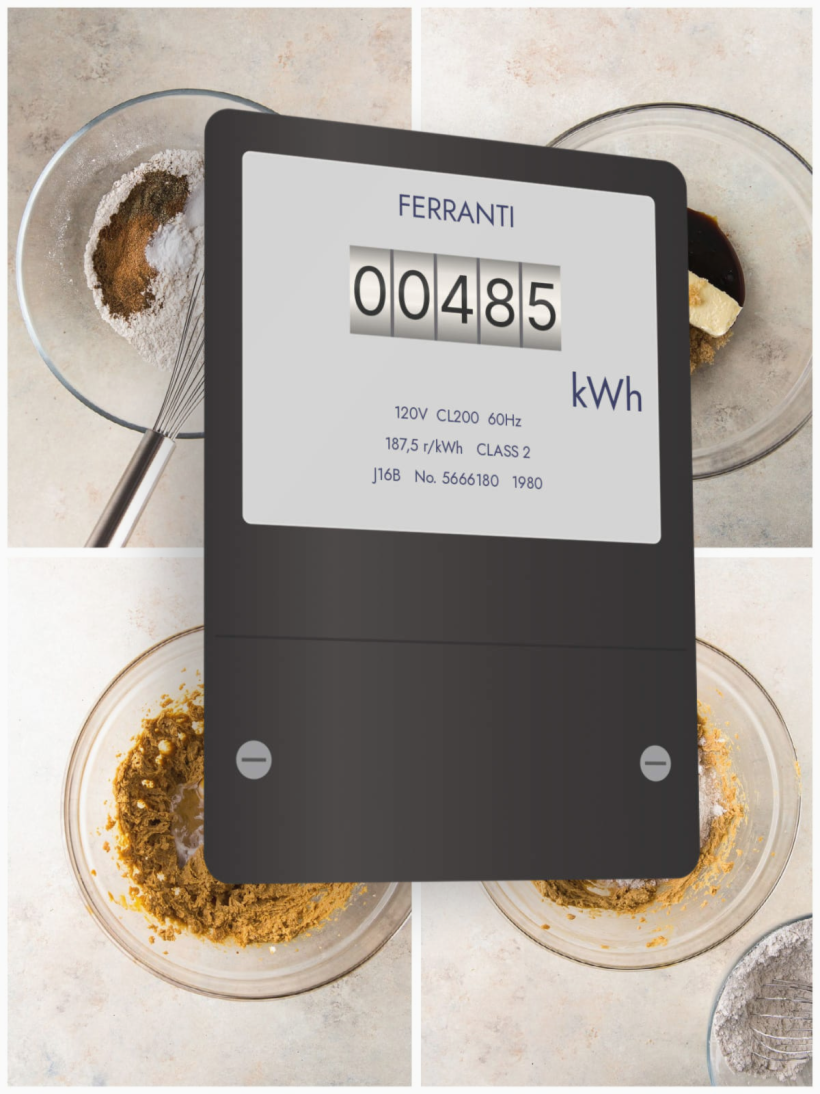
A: 485 kWh
